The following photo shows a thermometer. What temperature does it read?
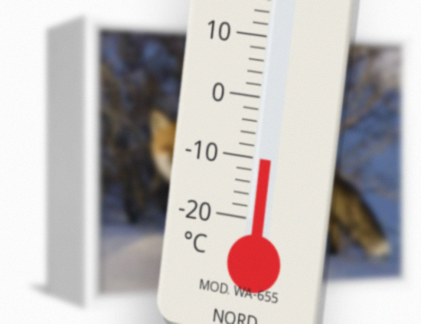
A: -10 °C
